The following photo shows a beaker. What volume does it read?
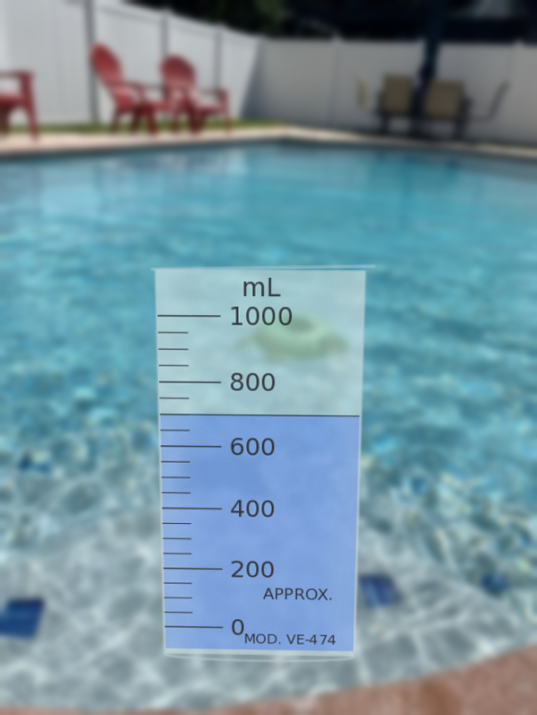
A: 700 mL
